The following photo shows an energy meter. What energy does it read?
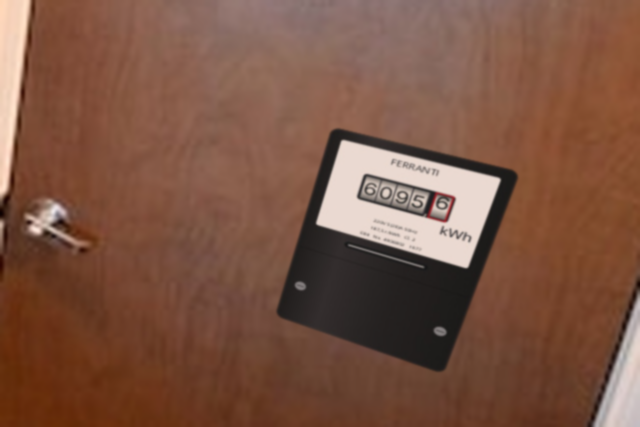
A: 6095.6 kWh
